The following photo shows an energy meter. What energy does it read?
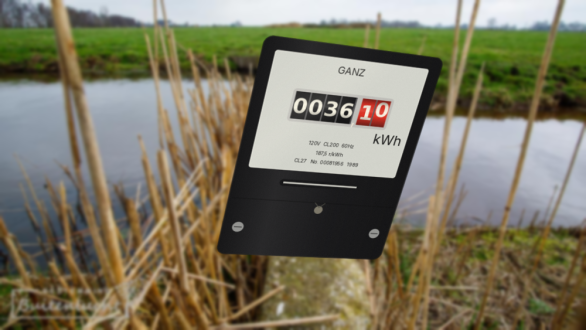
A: 36.10 kWh
